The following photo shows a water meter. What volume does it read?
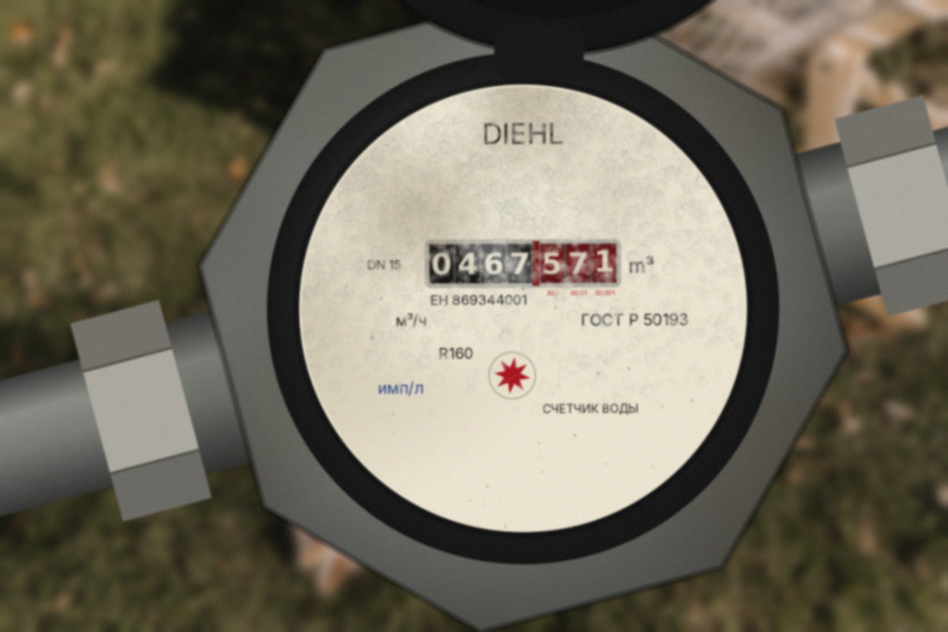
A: 467.571 m³
